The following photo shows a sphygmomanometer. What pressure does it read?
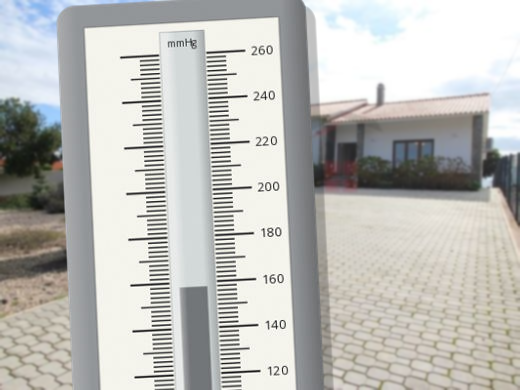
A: 158 mmHg
